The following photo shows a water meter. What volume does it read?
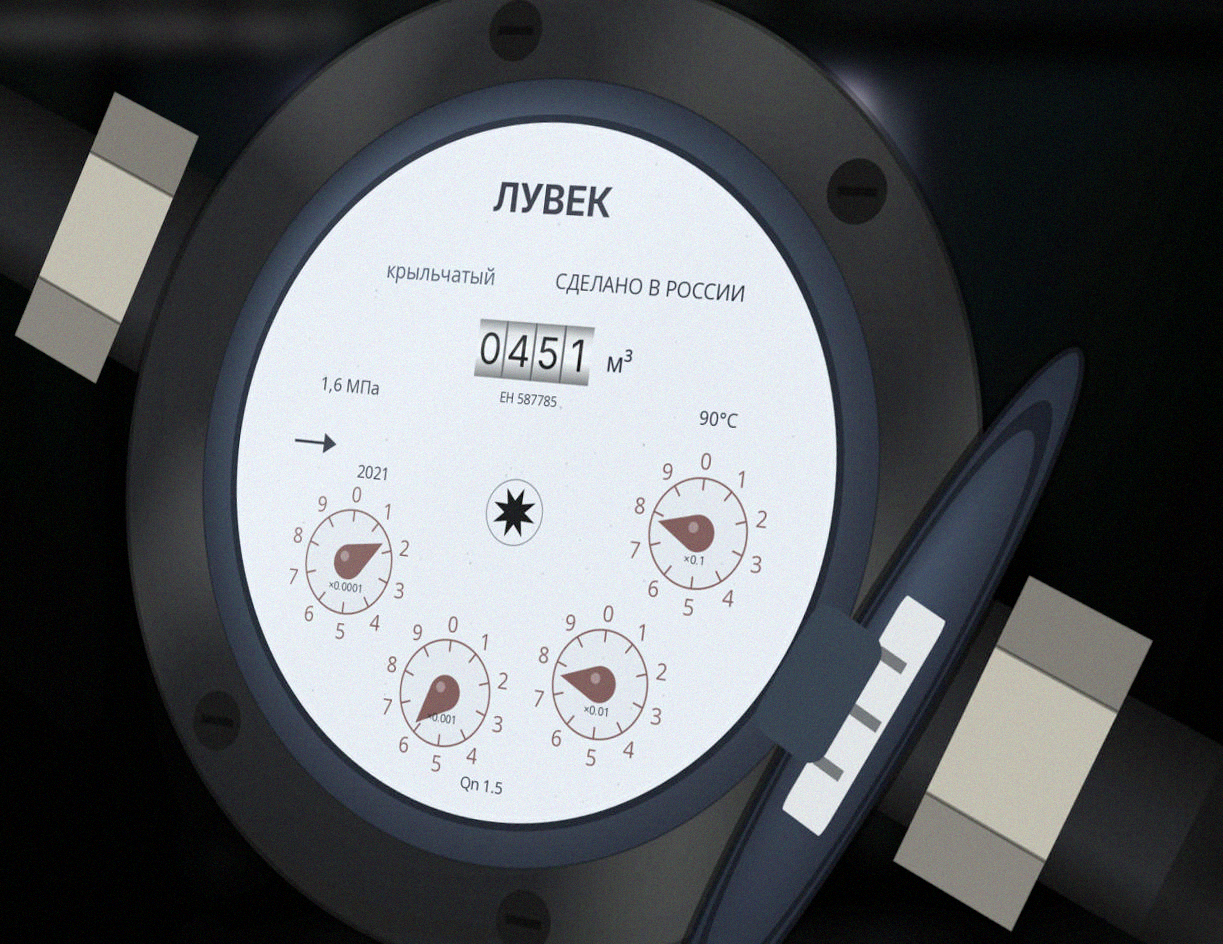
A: 451.7761 m³
